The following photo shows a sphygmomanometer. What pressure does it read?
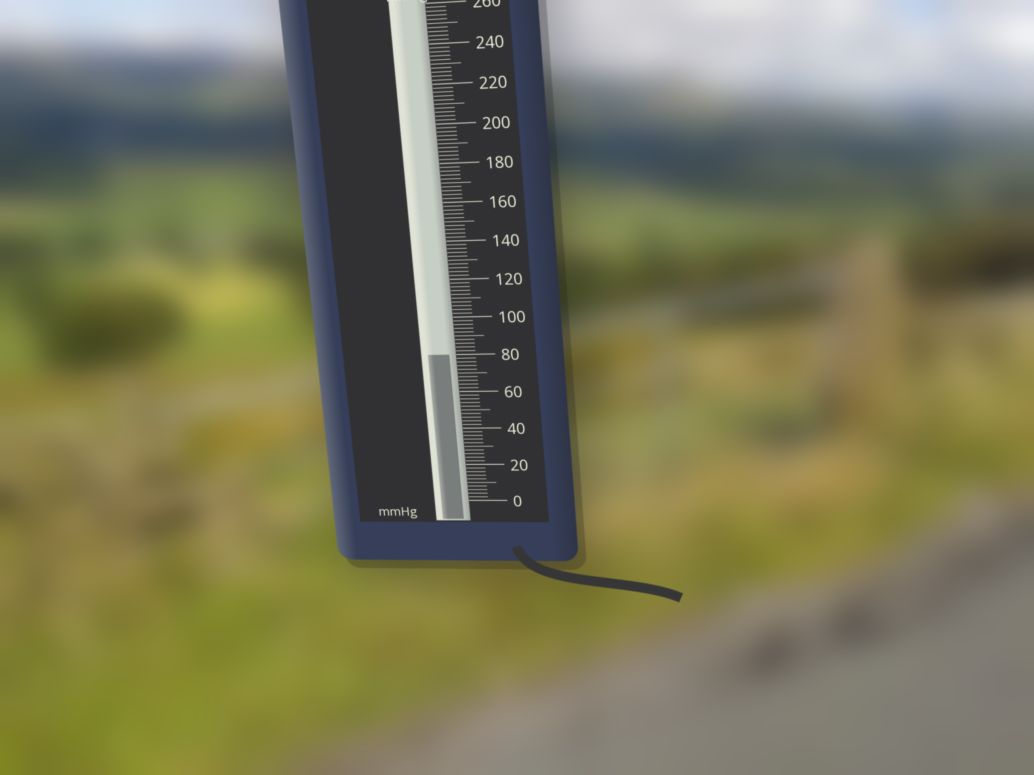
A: 80 mmHg
